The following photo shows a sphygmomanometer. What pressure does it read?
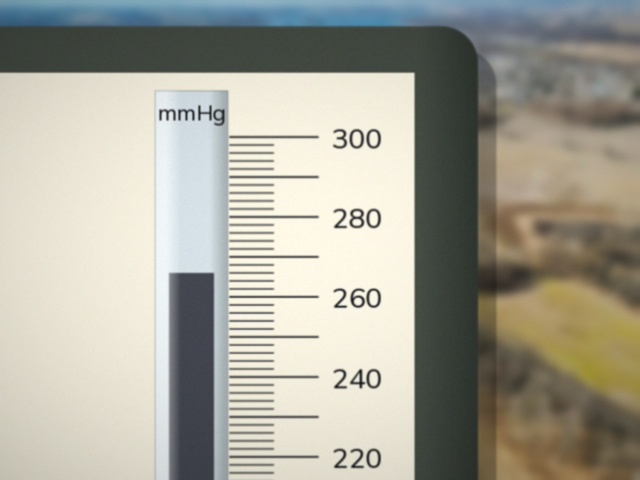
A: 266 mmHg
